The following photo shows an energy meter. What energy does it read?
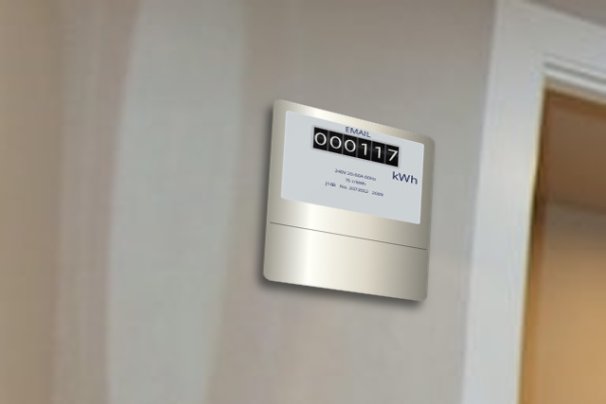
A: 117 kWh
